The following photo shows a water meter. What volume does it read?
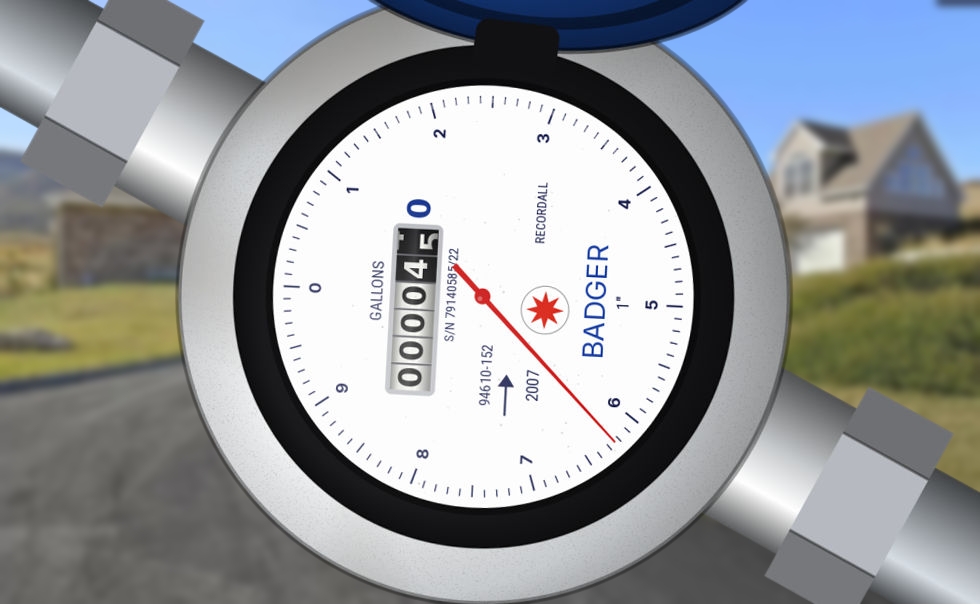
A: 446.2 gal
